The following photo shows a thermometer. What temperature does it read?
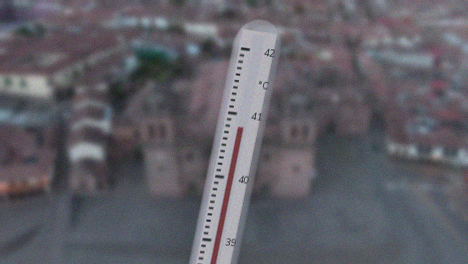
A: 40.8 °C
